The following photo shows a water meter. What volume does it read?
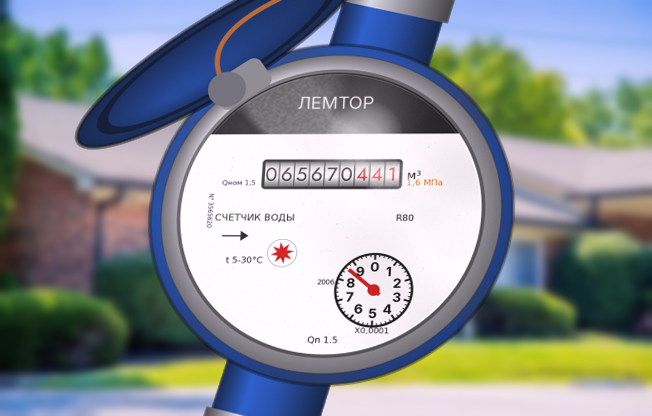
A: 65670.4418 m³
